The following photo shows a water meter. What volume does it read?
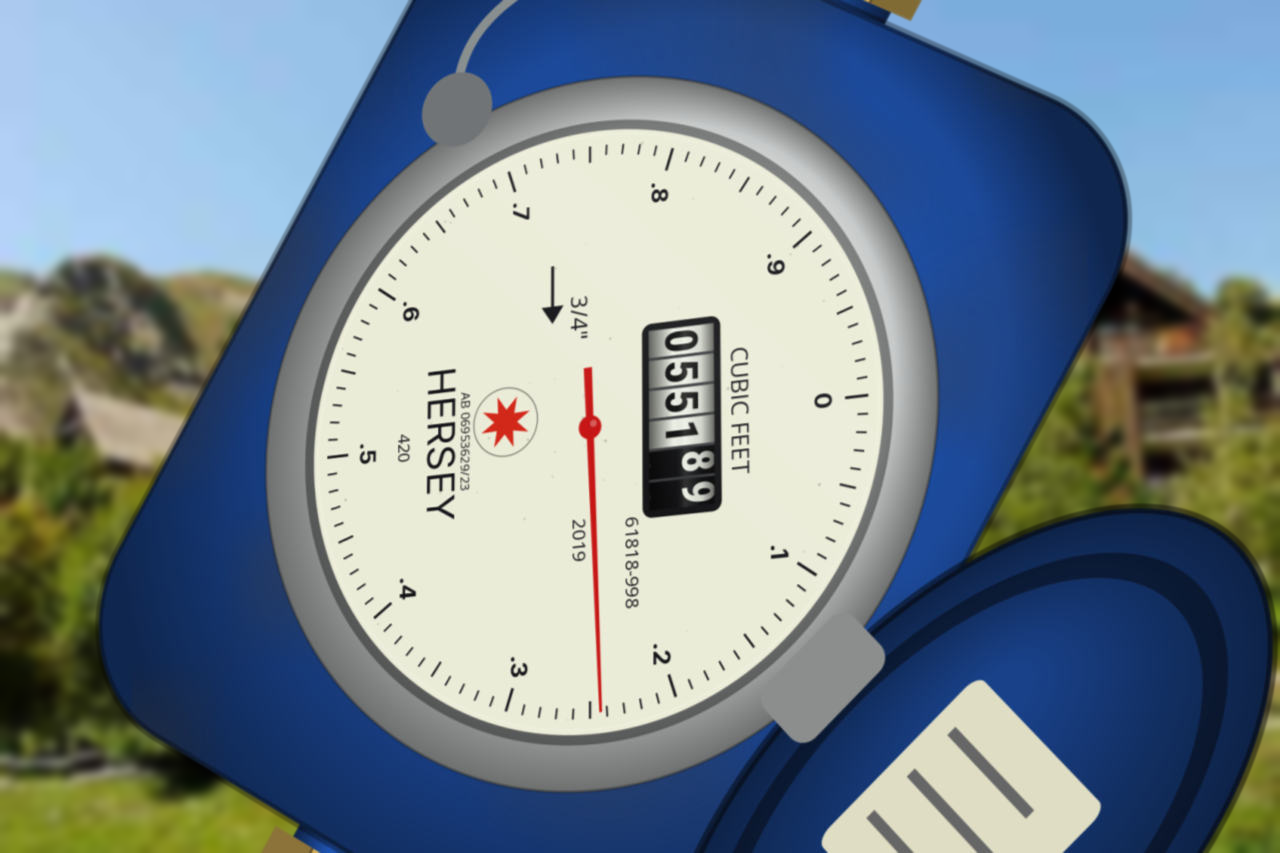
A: 55189.24 ft³
